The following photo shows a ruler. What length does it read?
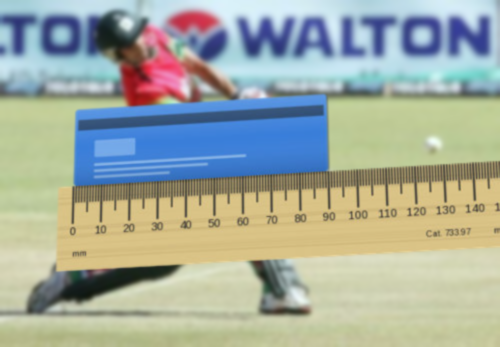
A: 90 mm
